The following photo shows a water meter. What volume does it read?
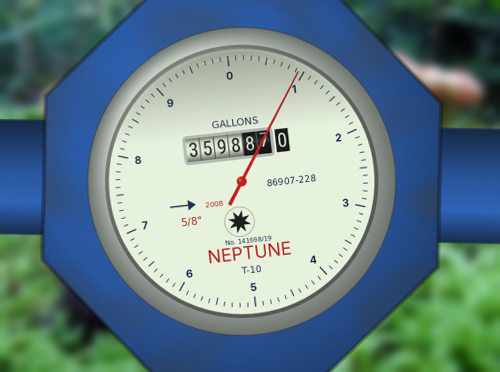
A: 3598870.9 gal
